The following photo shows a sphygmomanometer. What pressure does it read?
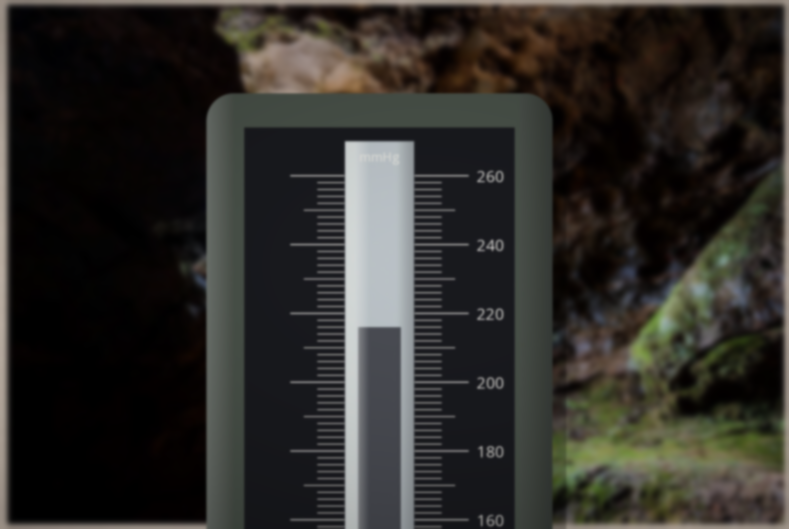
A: 216 mmHg
